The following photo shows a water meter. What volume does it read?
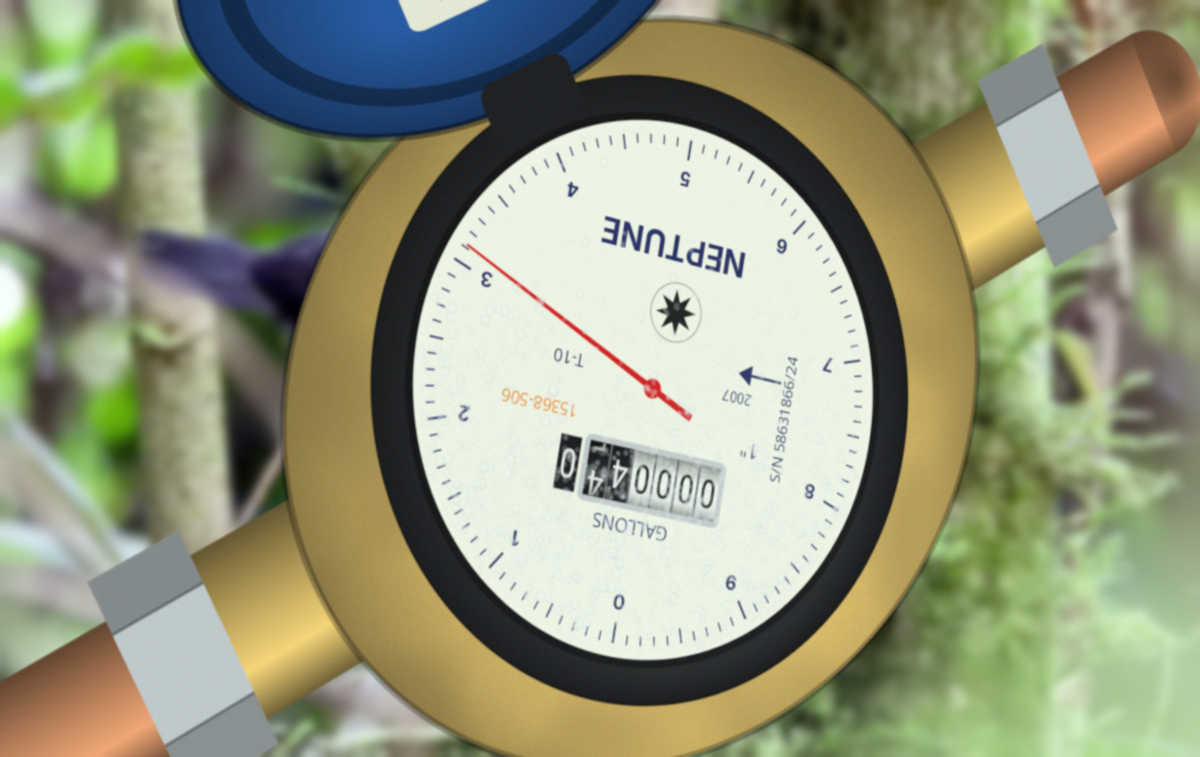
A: 443.1 gal
